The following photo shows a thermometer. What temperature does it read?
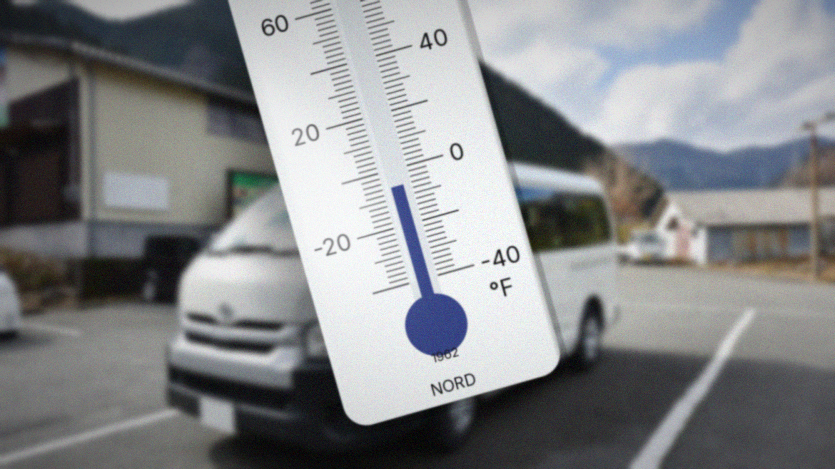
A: -6 °F
